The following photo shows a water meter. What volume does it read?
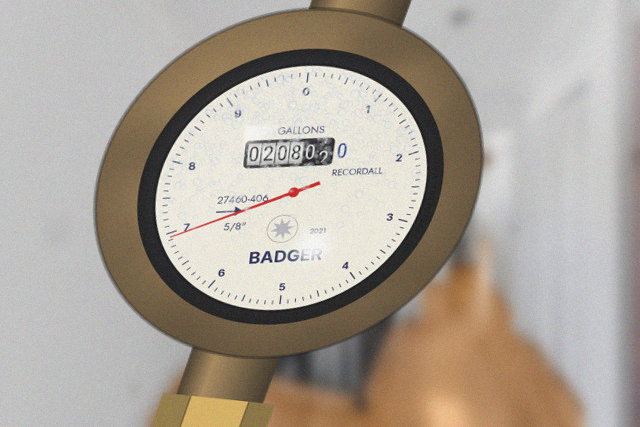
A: 208016.9 gal
